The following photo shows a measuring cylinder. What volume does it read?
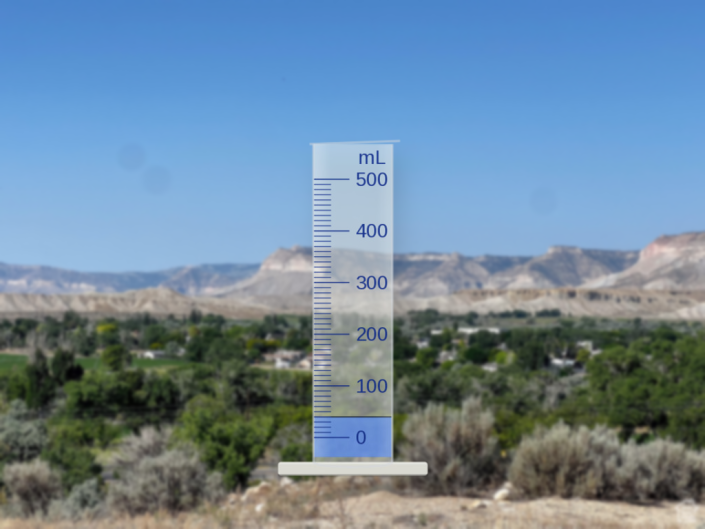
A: 40 mL
